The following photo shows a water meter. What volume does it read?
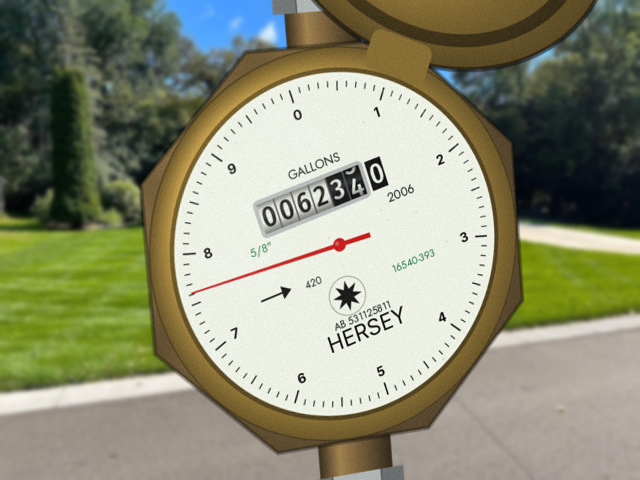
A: 62337.6 gal
